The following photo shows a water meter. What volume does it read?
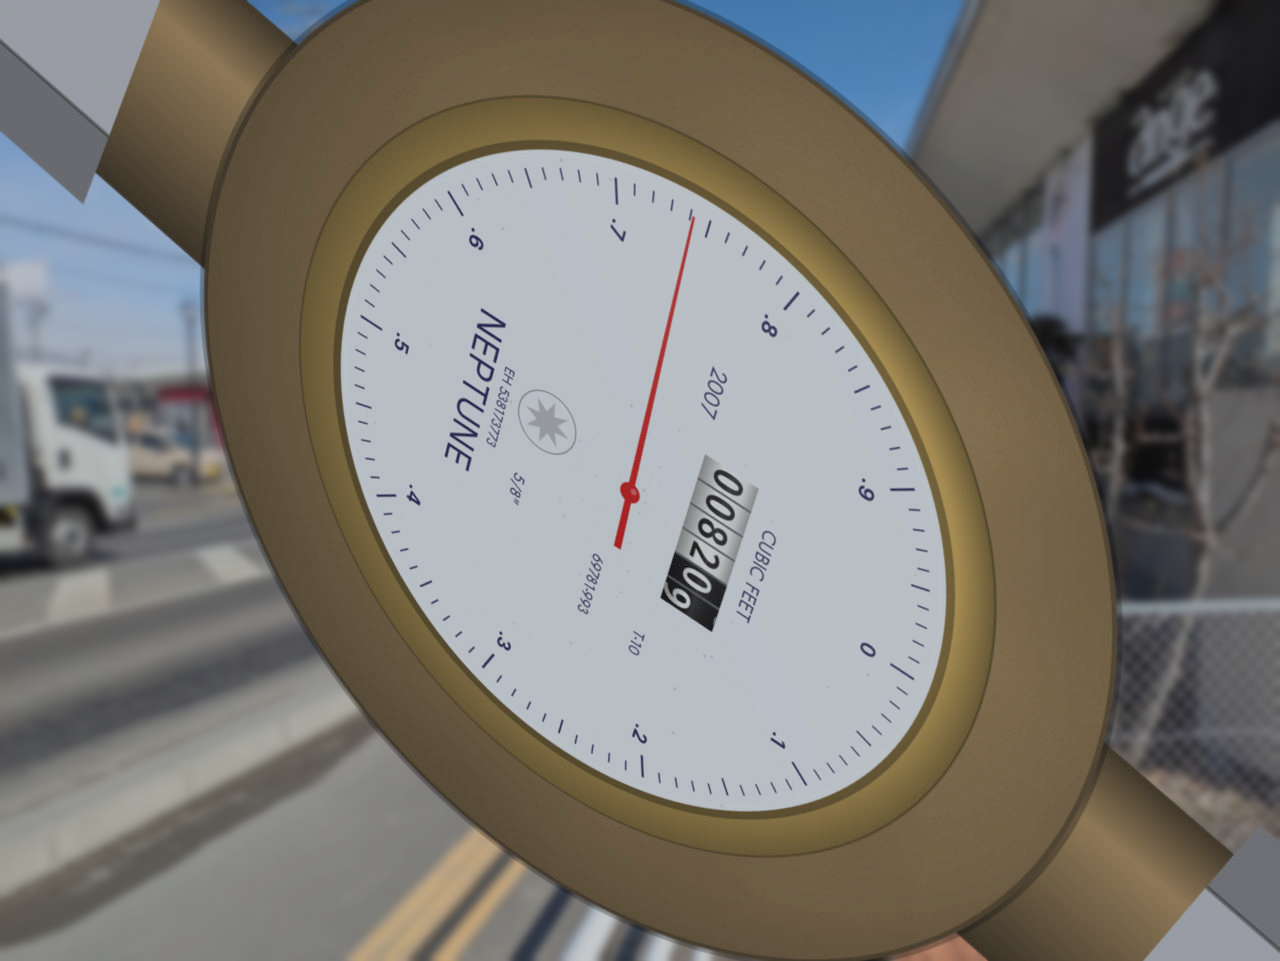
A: 8208.74 ft³
